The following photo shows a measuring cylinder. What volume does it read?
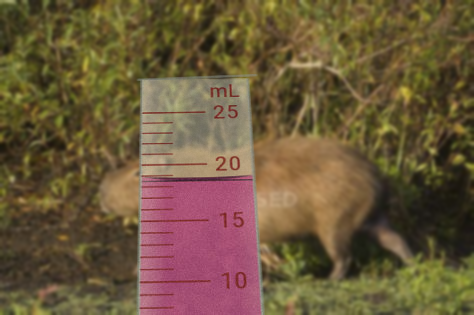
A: 18.5 mL
